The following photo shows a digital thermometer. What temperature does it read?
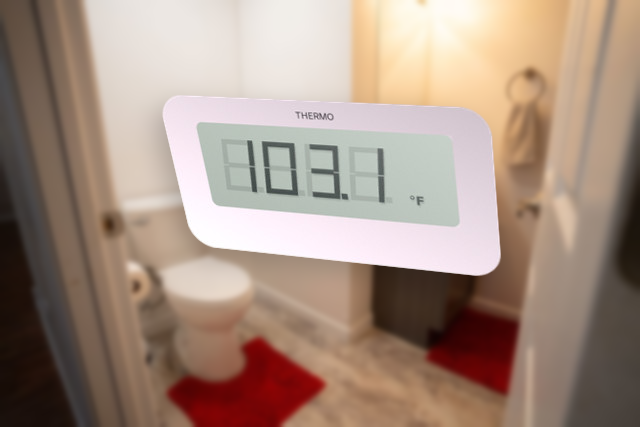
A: 103.1 °F
